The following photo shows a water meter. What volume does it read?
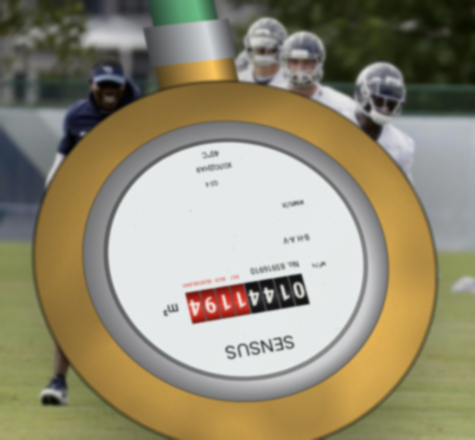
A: 144.1194 m³
